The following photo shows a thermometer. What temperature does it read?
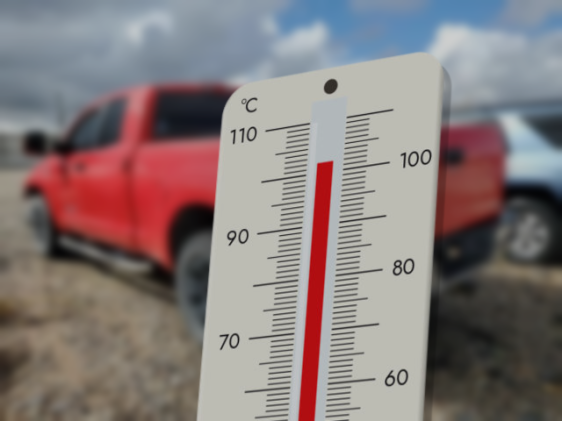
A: 102 °C
